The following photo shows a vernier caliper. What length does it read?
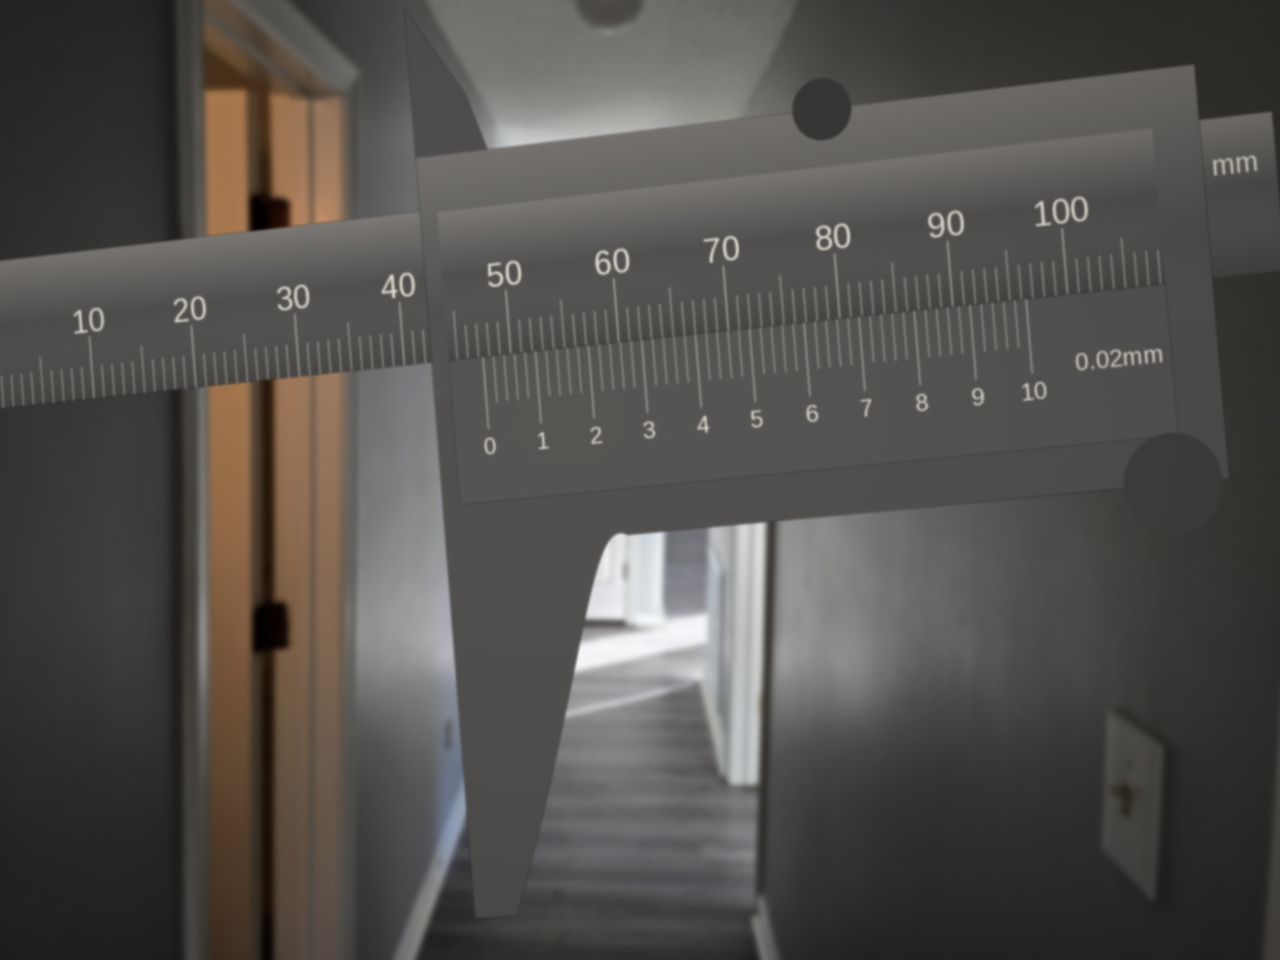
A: 47.4 mm
